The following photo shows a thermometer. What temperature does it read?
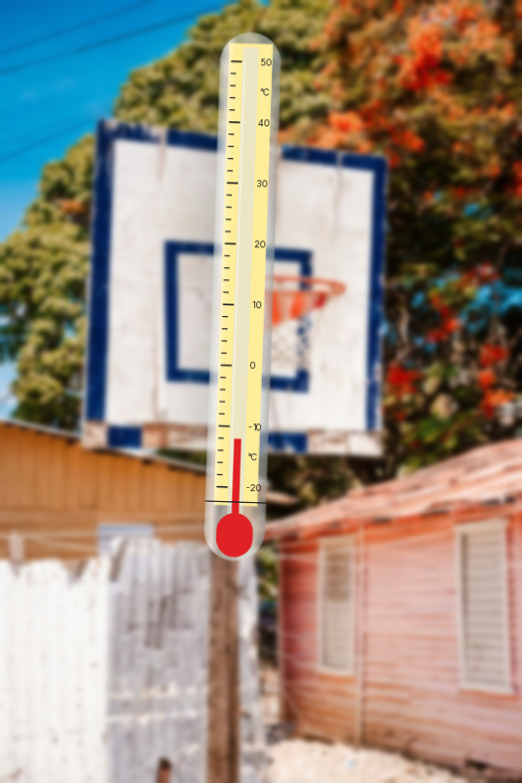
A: -12 °C
